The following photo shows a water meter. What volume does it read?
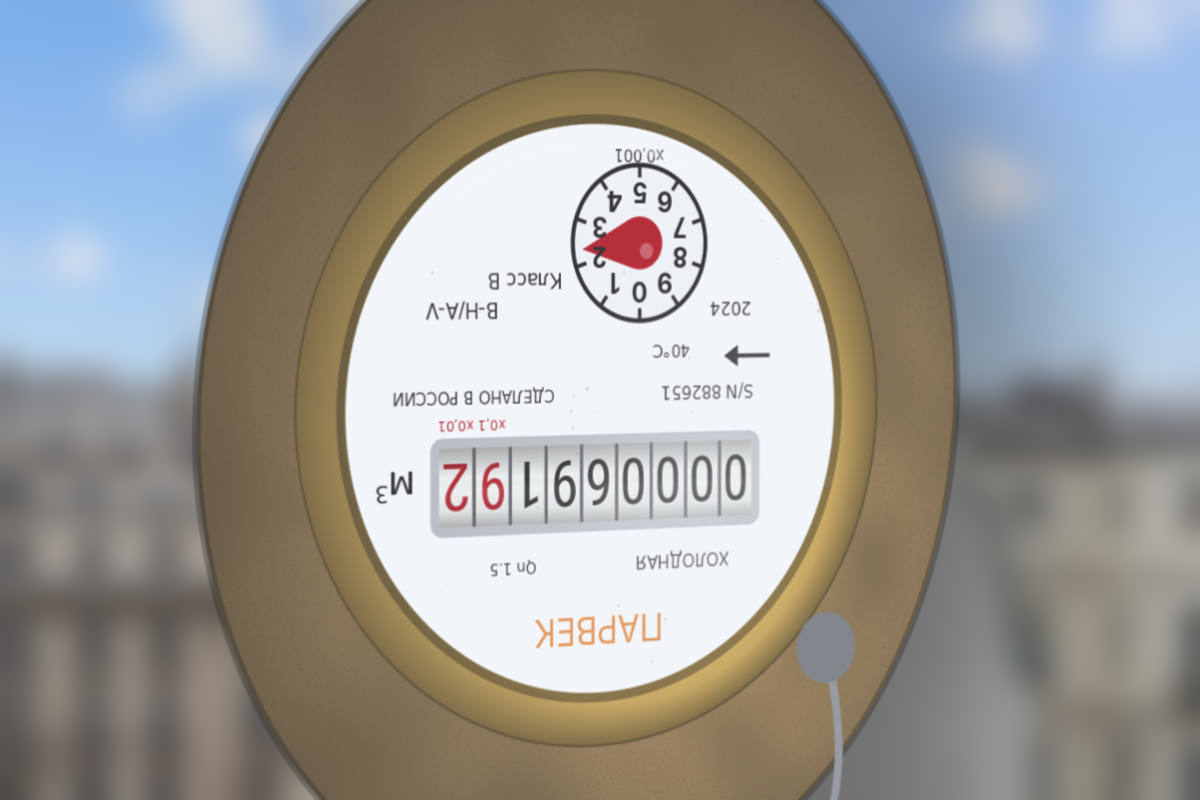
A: 691.922 m³
